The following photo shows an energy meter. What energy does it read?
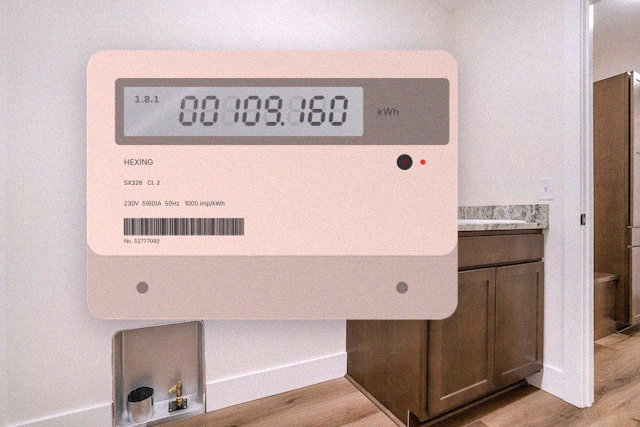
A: 109.160 kWh
